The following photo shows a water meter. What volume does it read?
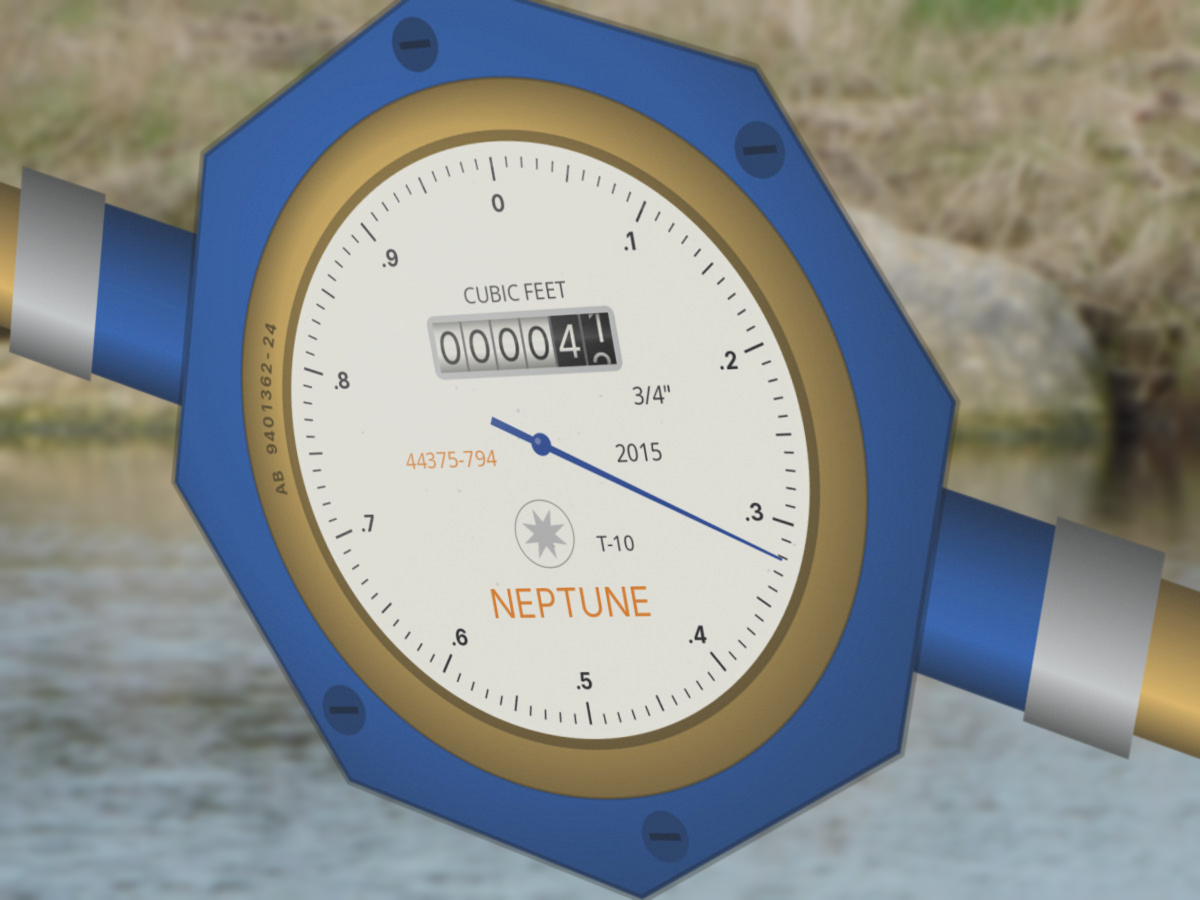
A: 41.32 ft³
